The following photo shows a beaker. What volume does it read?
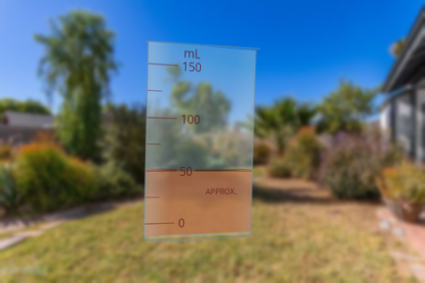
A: 50 mL
